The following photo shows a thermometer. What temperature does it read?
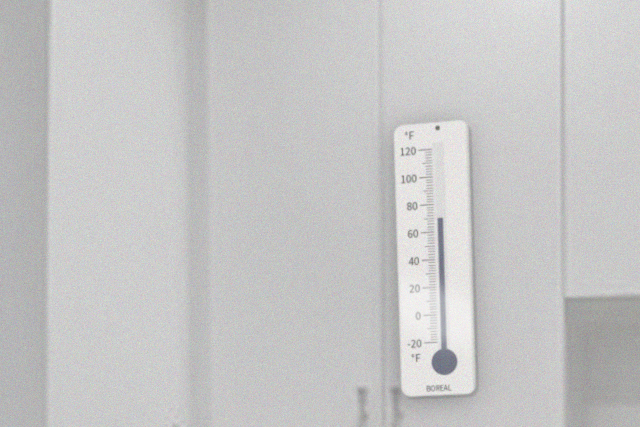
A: 70 °F
